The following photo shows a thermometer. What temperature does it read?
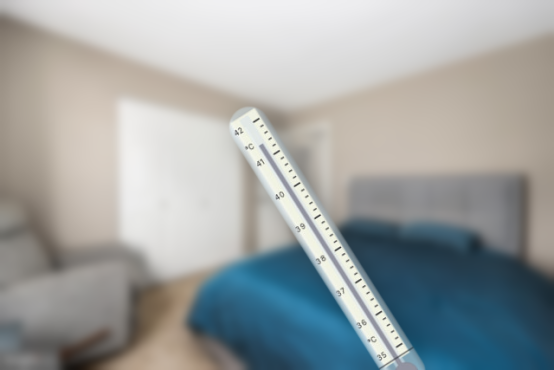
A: 41.4 °C
